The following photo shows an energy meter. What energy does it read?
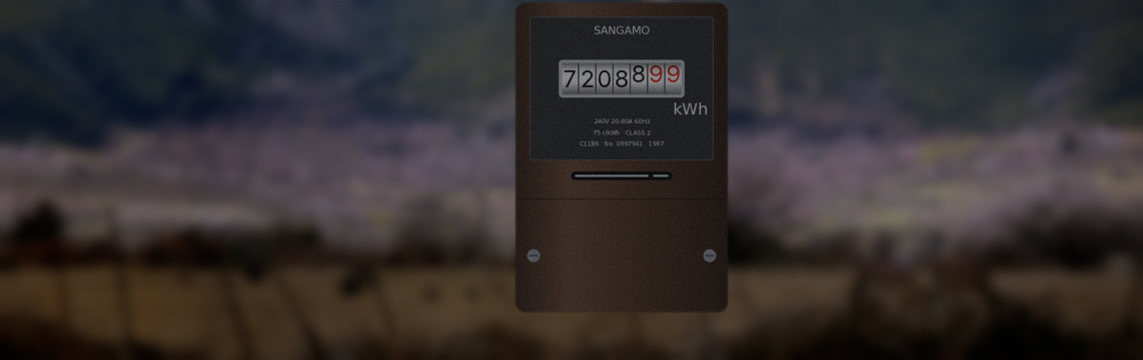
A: 72088.99 kWh
